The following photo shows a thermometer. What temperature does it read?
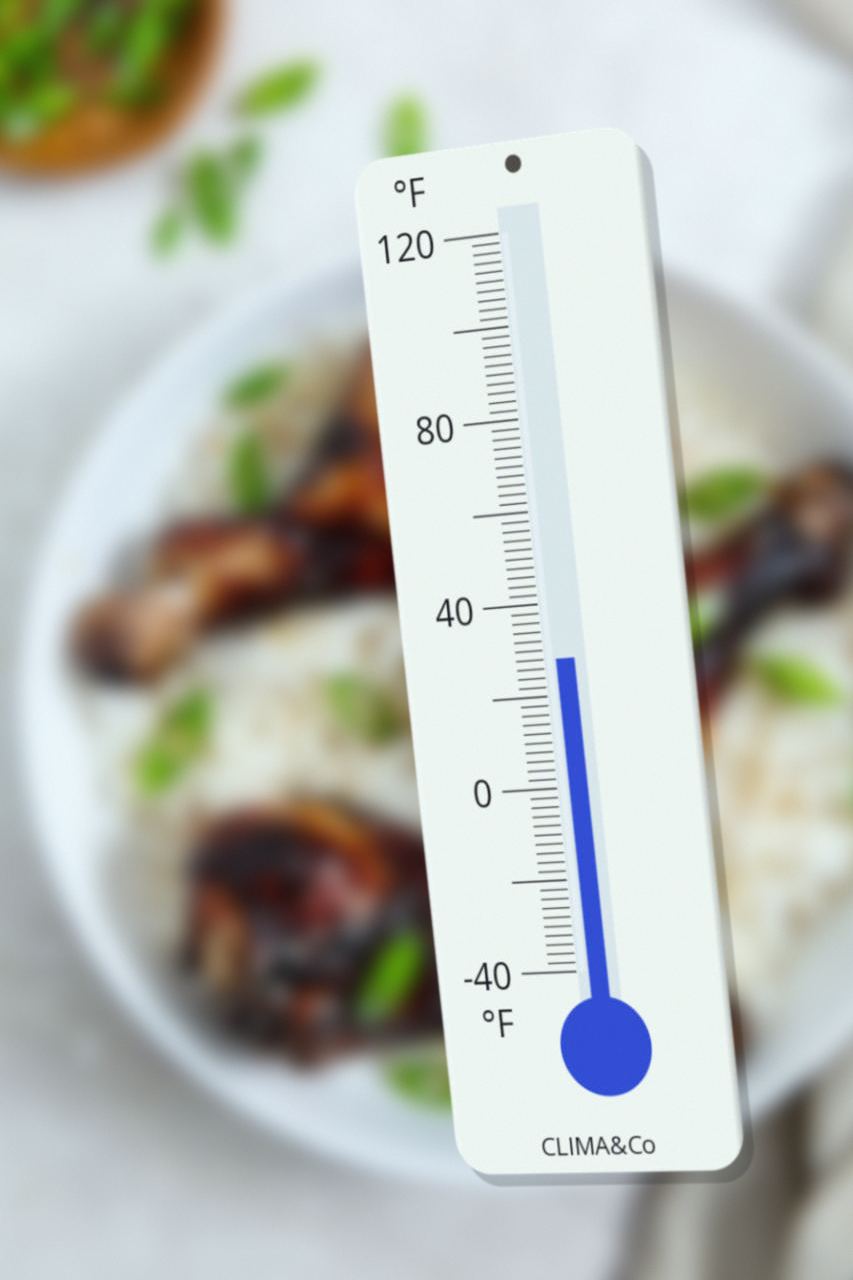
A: 28 °F
